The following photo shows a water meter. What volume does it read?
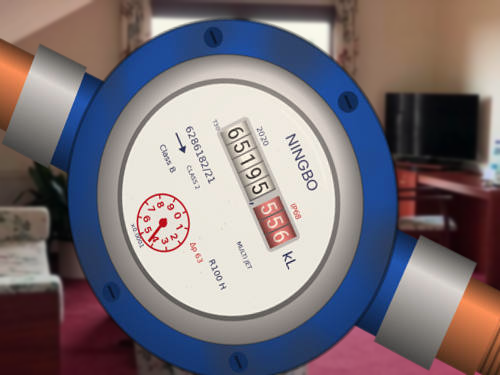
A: 65195.5564 kL
